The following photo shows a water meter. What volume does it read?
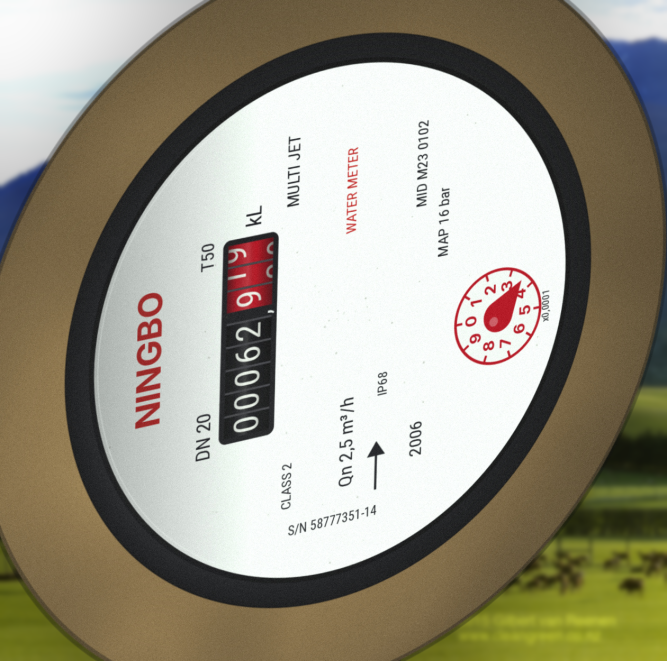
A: 62.9193 kL
